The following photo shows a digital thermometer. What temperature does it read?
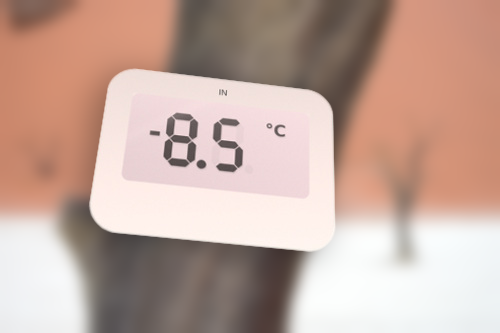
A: -8.5 °C
